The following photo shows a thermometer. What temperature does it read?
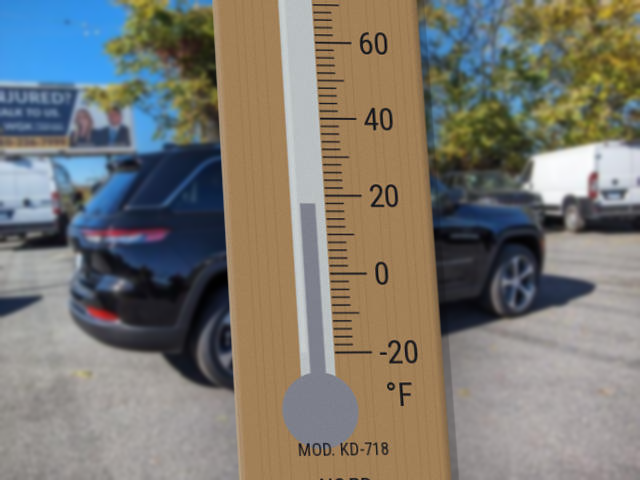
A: 18 °F
